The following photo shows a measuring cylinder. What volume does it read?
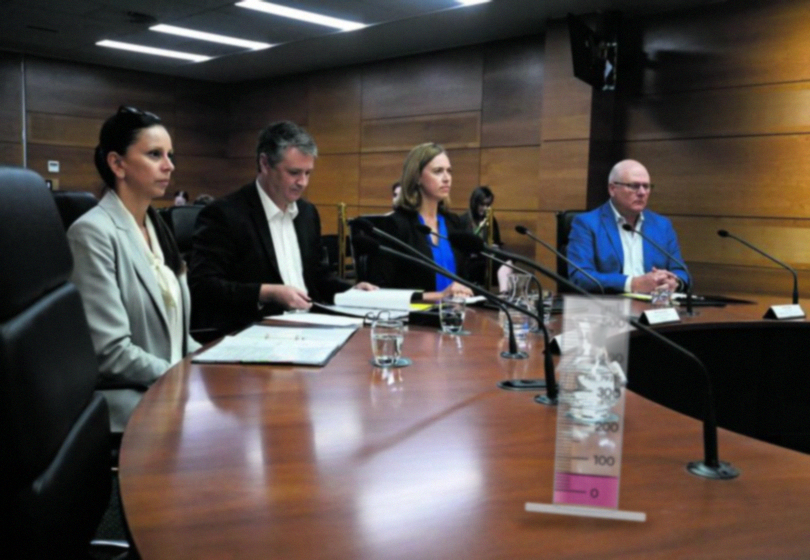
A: 50 mL
